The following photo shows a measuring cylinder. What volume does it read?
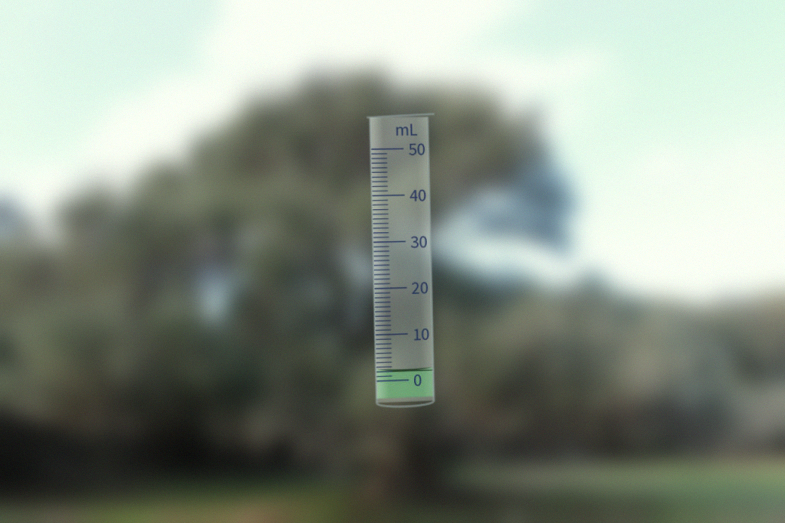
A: 2 mL
